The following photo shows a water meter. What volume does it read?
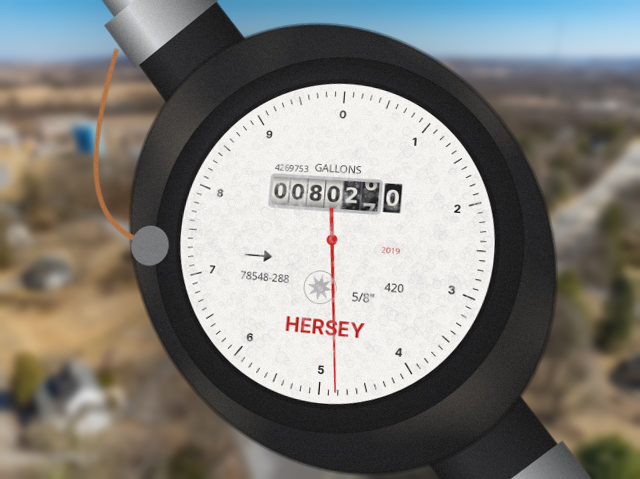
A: 80264.8 gal
